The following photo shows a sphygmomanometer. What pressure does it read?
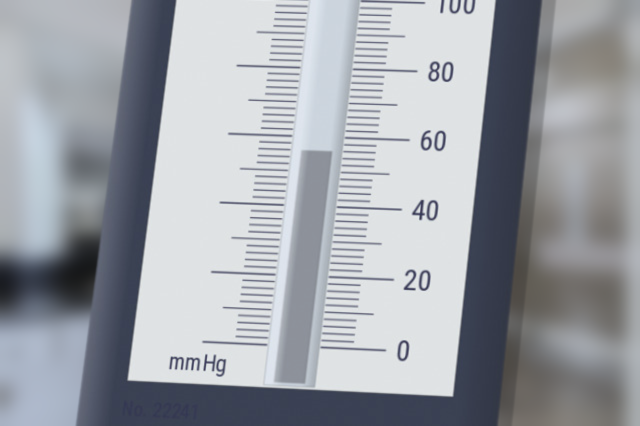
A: 56 mmHg
